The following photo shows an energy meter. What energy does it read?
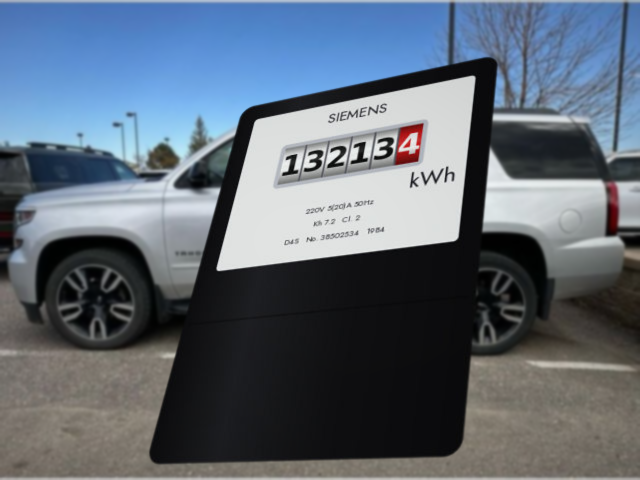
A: 13213.4 kWh
